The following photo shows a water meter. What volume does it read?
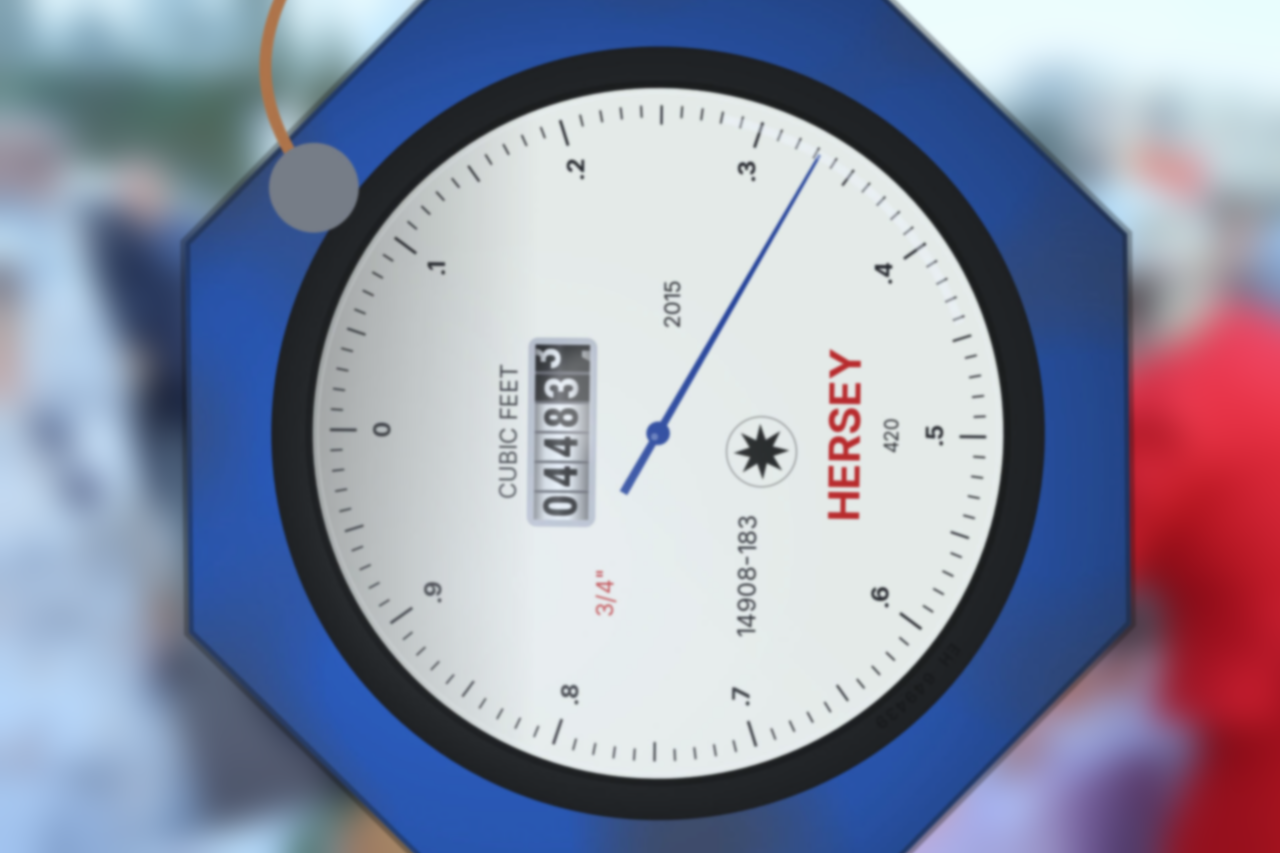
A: 44833.33 ft³
